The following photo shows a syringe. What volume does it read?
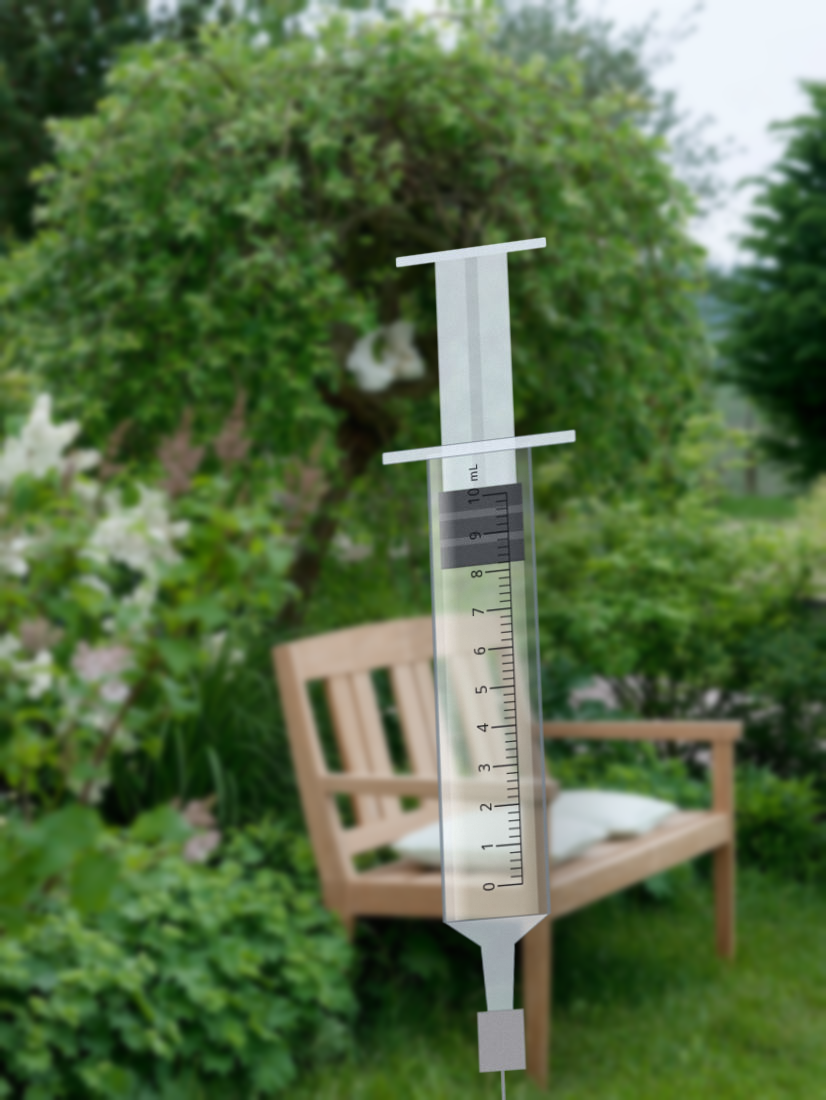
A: 8.2 mL
